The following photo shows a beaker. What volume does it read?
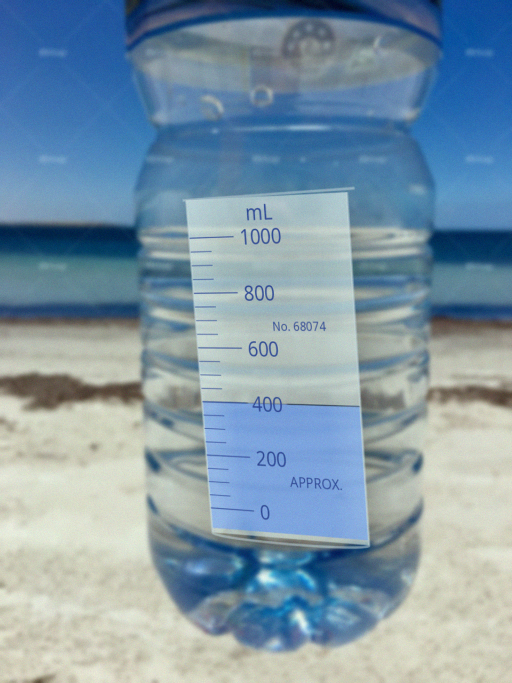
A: 400 mL
